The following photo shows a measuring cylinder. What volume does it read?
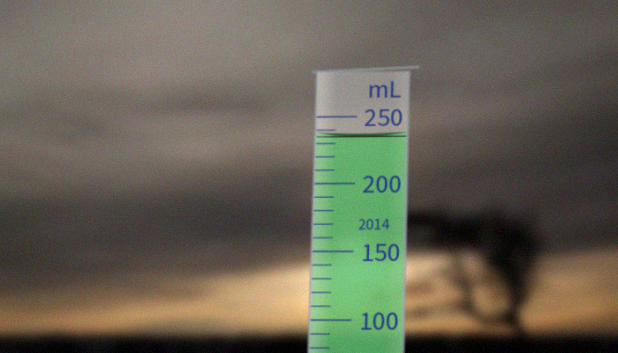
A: 235 mL
